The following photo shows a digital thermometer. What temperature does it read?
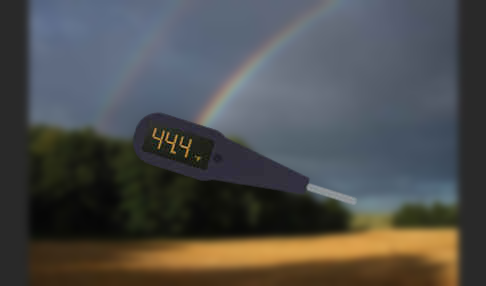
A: 44.4 °F
